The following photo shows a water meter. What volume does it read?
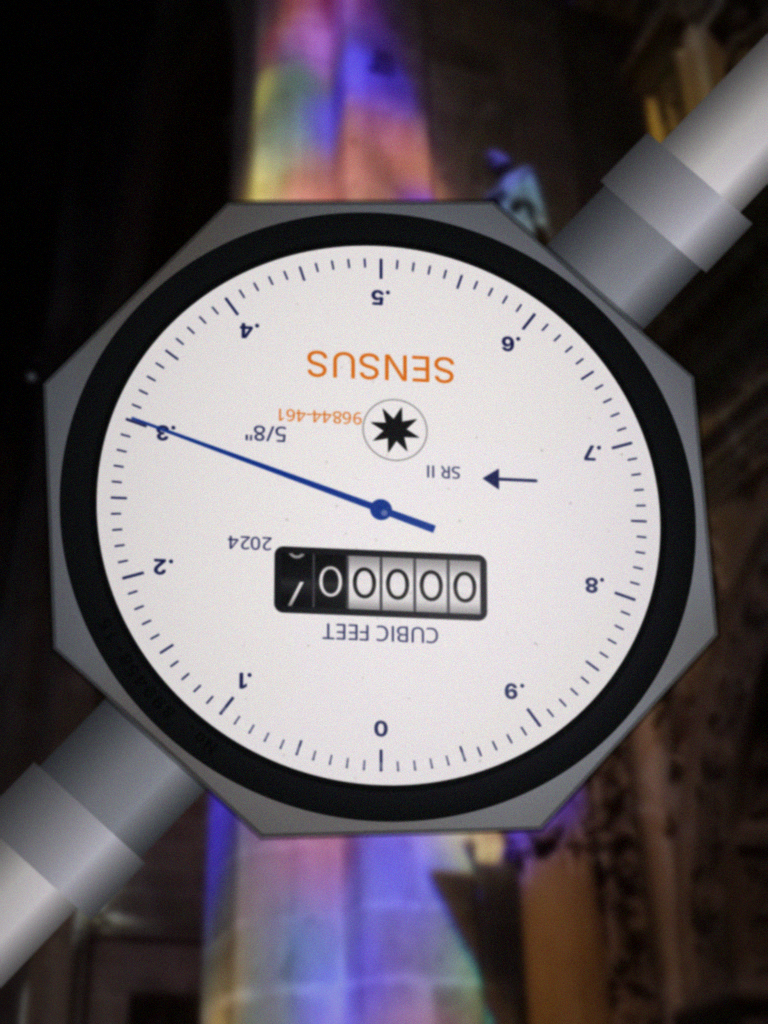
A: 7.30 ft³
